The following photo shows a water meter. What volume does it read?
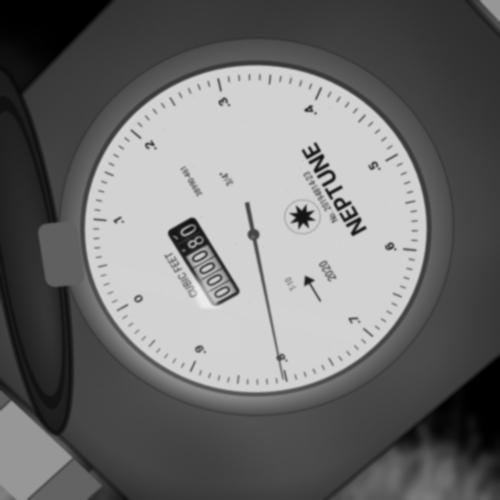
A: 79.80 ft³
